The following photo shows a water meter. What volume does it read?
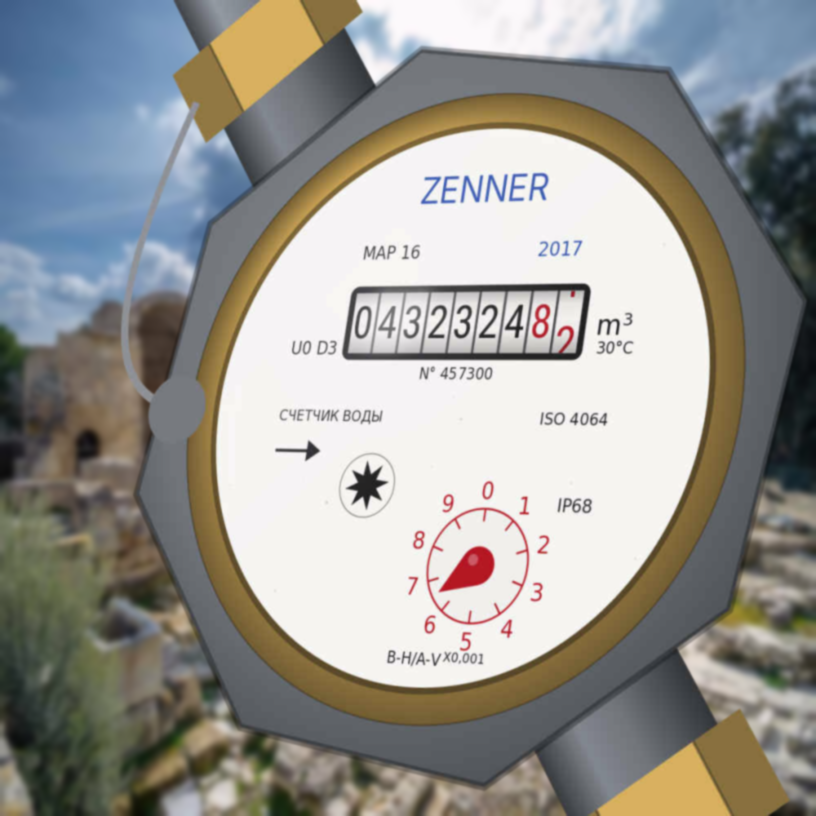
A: 432324.816 m³
